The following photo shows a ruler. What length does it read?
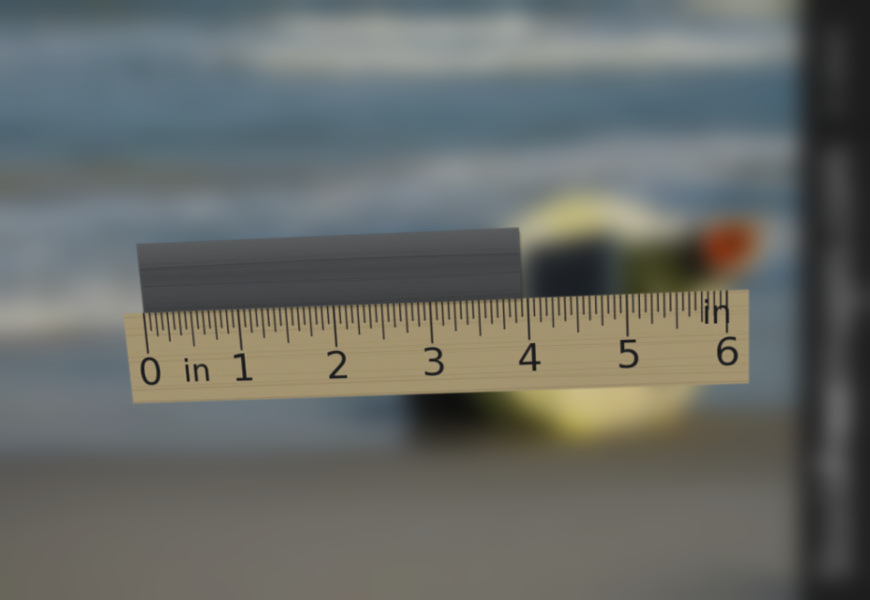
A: 3.9375 in
